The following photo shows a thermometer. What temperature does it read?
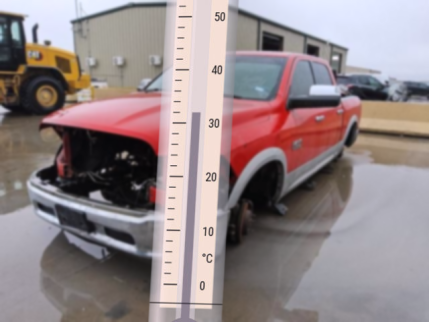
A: 32 °C
